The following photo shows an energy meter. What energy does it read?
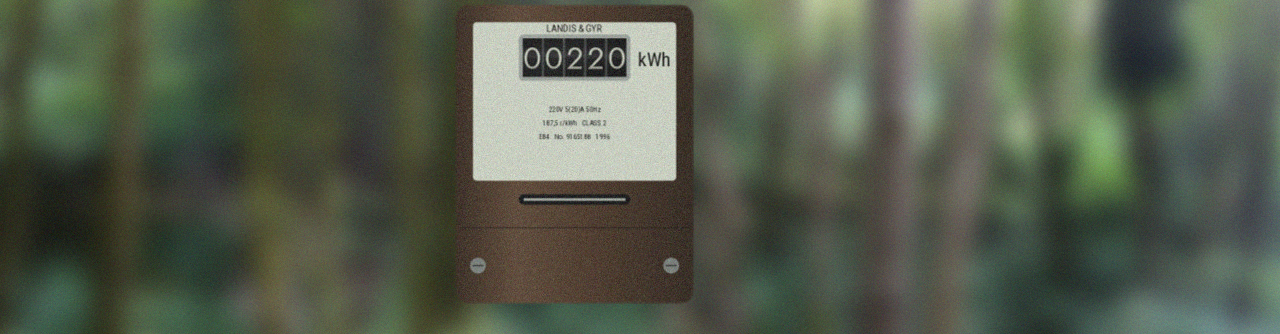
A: 220 kWh
